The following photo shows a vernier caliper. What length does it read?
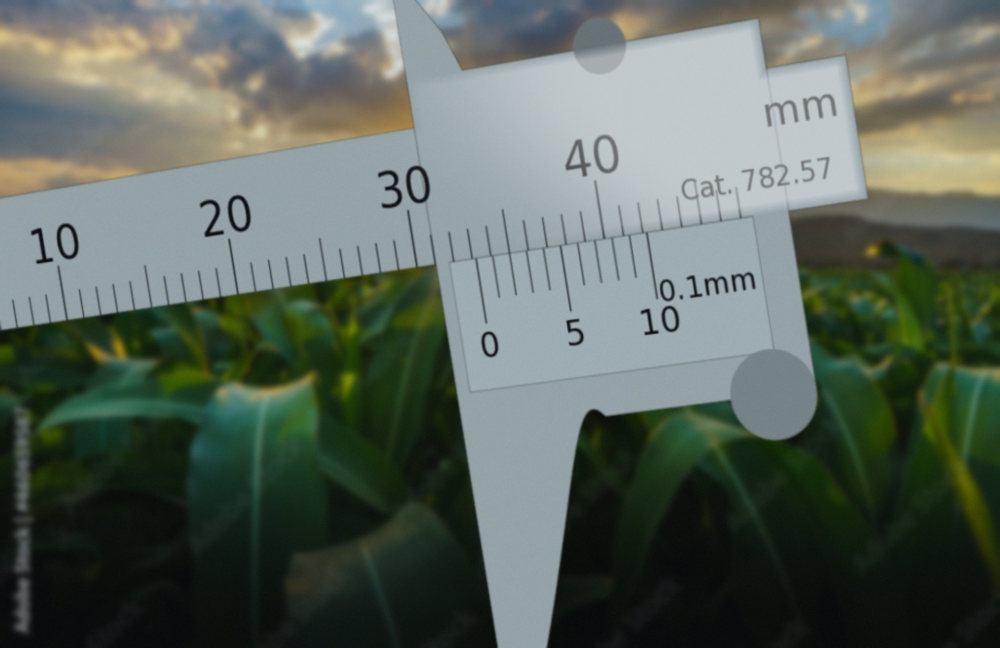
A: 33.2 mm
